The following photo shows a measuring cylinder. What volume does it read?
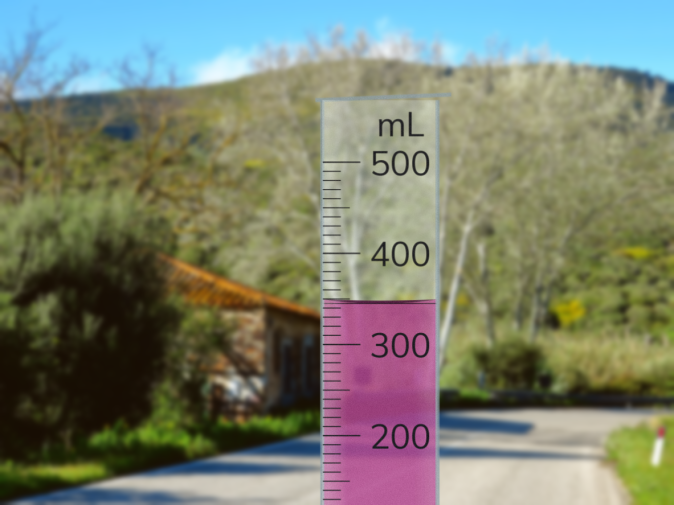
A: 345 mL
